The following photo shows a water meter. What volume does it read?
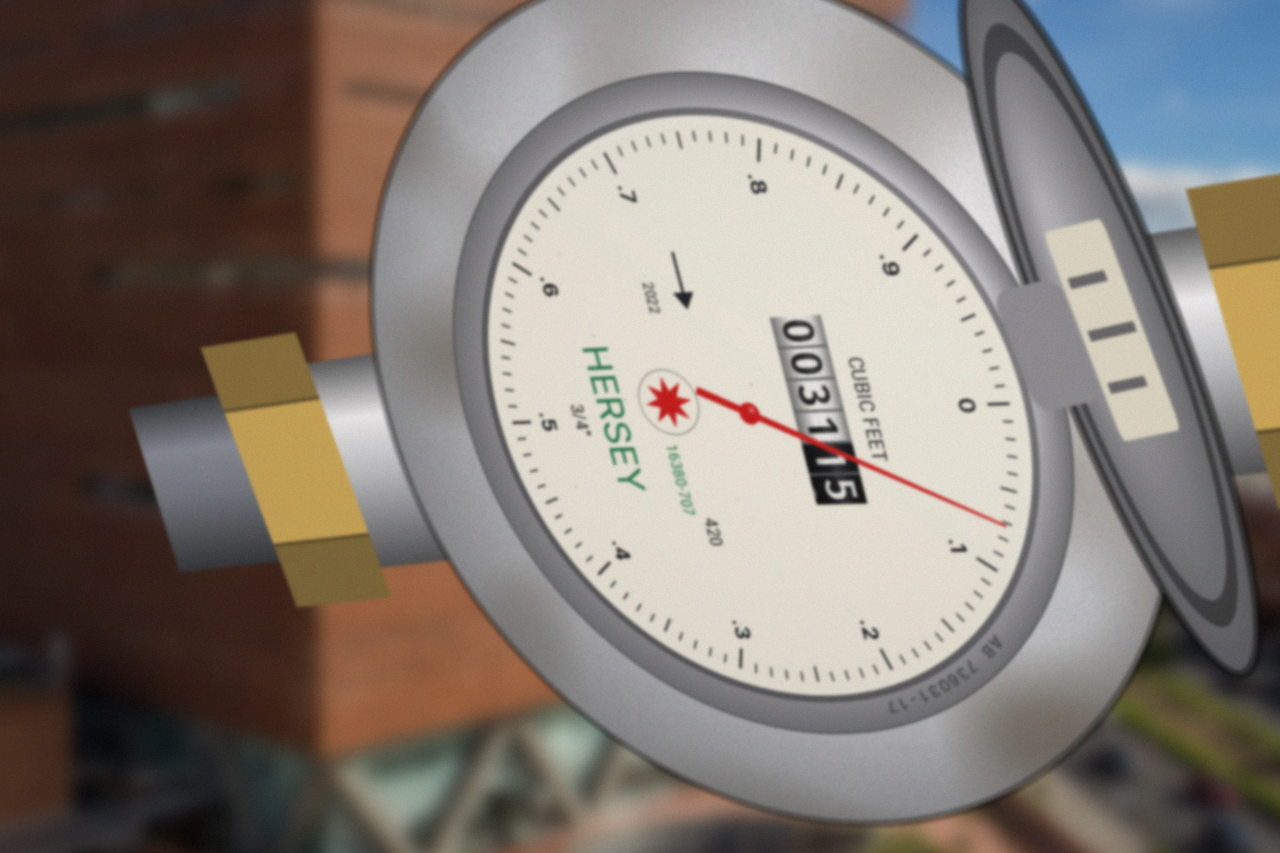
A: 3115.07 ft³
